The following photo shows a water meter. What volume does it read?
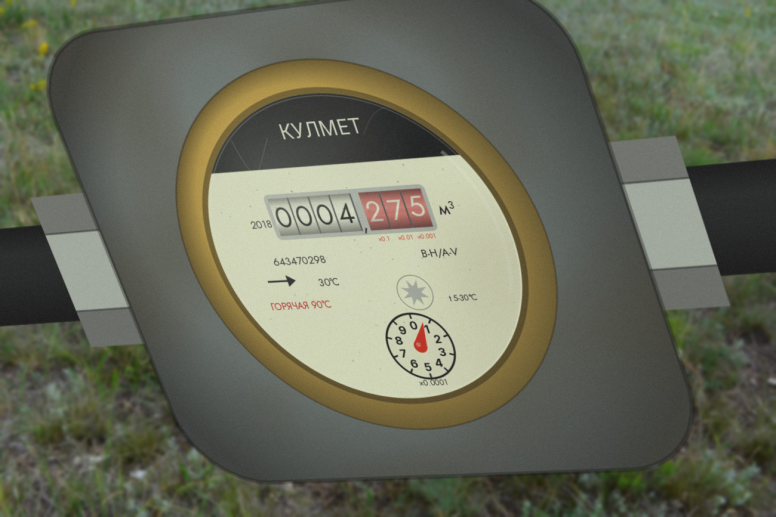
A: 4.2750 m³
